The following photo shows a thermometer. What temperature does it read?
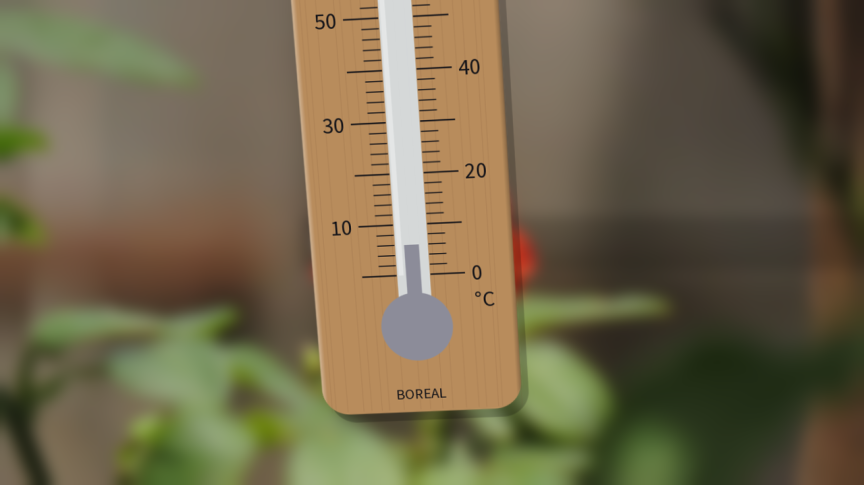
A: 6 °C
